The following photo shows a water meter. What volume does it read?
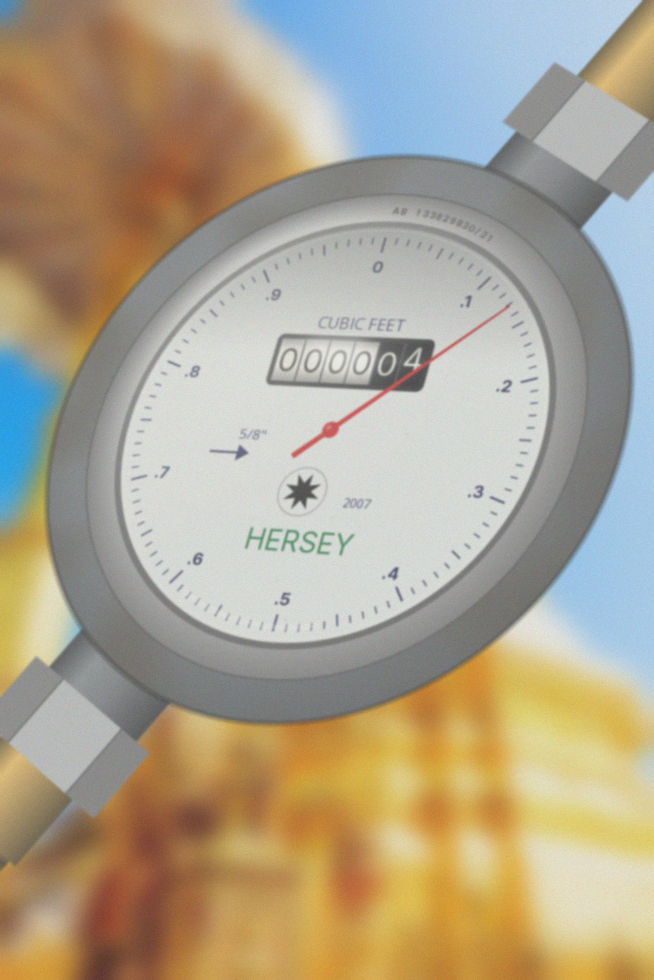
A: 4.13 ft³
